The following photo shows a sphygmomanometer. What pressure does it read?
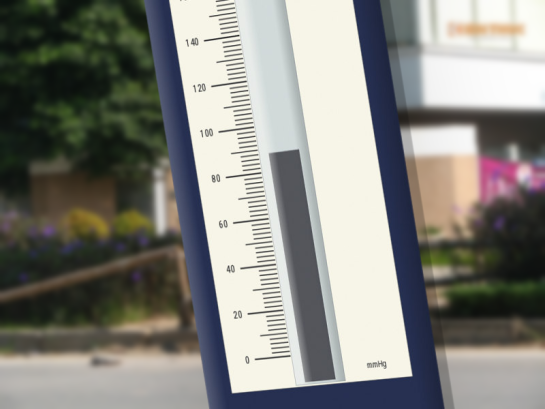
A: 88 mmHg
